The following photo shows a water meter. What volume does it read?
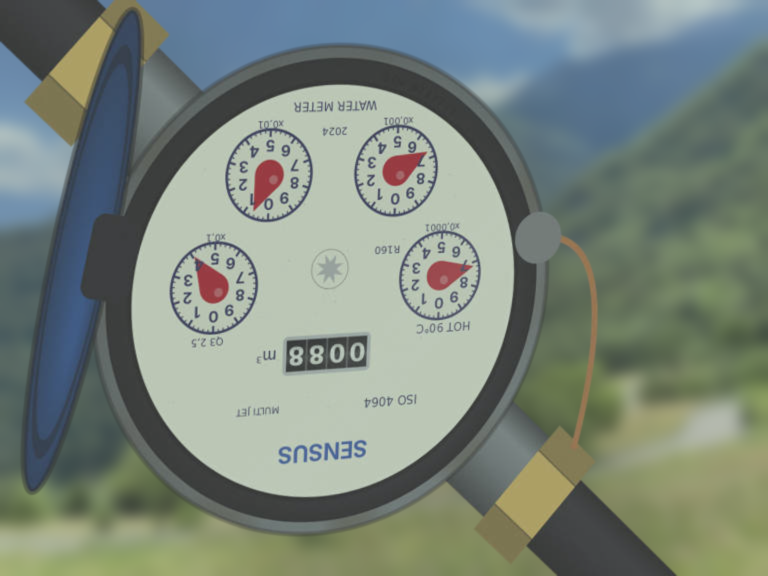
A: 88.4067 m³
